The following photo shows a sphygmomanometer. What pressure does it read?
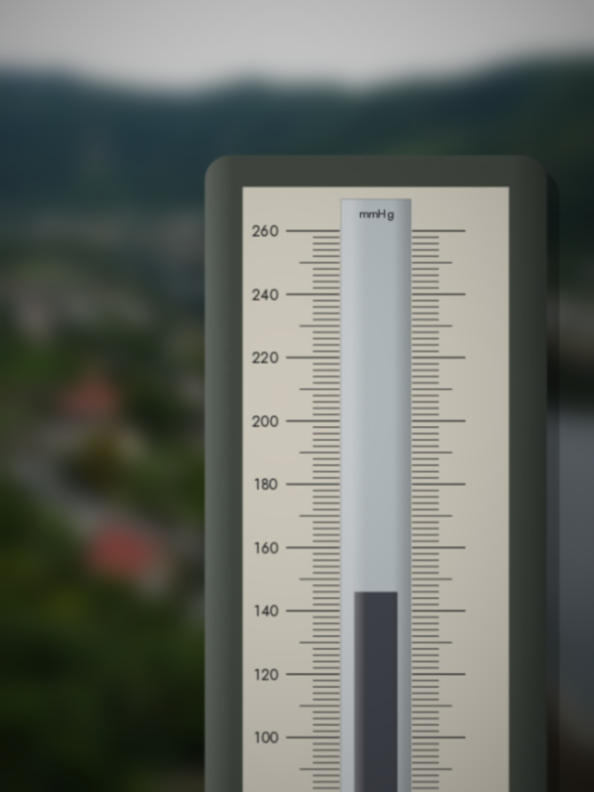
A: 146 mmHg
